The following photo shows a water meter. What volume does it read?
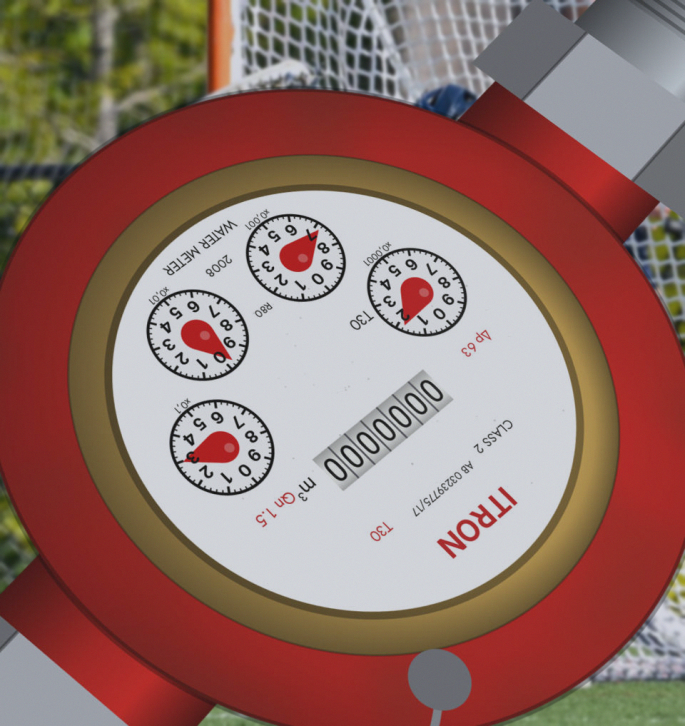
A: 0.2971 m³
